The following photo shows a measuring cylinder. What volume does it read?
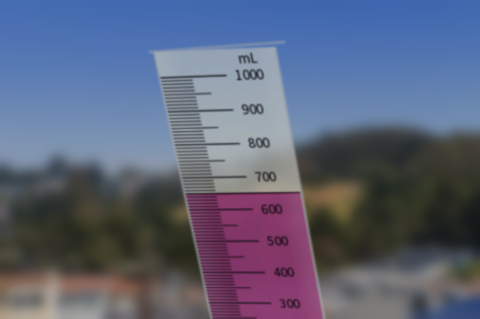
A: 650 mL
